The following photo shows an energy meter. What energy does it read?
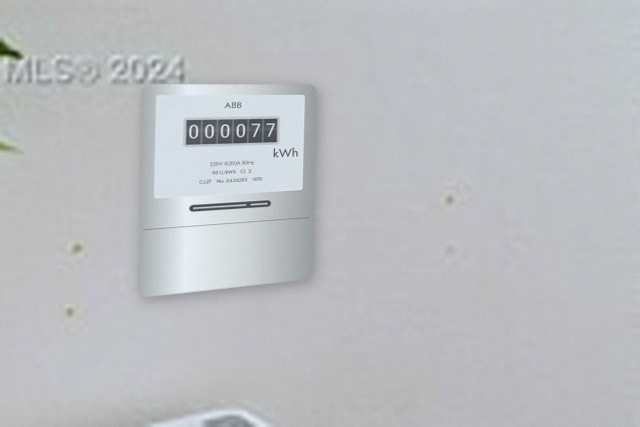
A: 77 kWh
